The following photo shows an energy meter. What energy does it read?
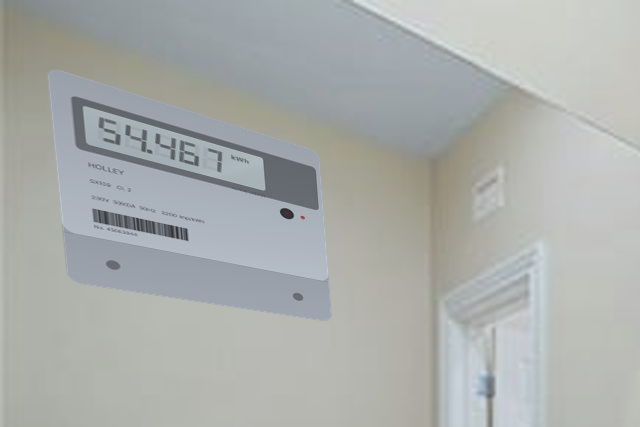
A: 54.467 kWh
